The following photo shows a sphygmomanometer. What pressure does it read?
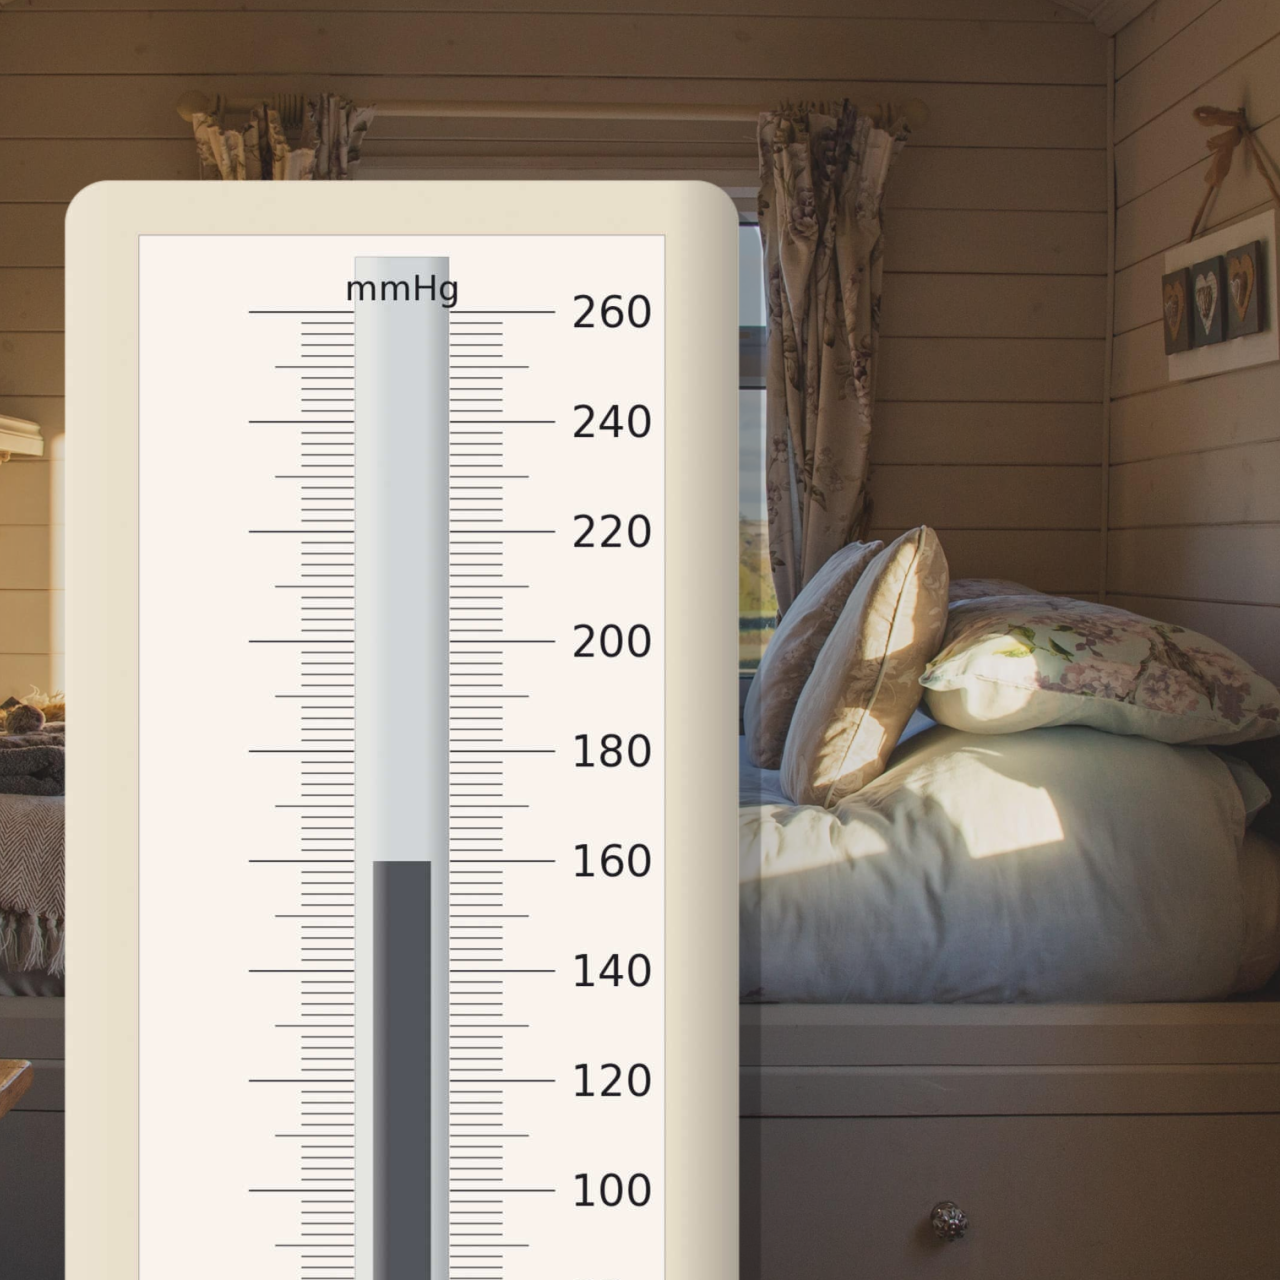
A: 160 mmHg
